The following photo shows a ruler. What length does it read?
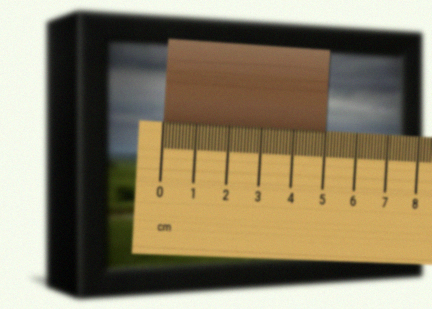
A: 5 cm
